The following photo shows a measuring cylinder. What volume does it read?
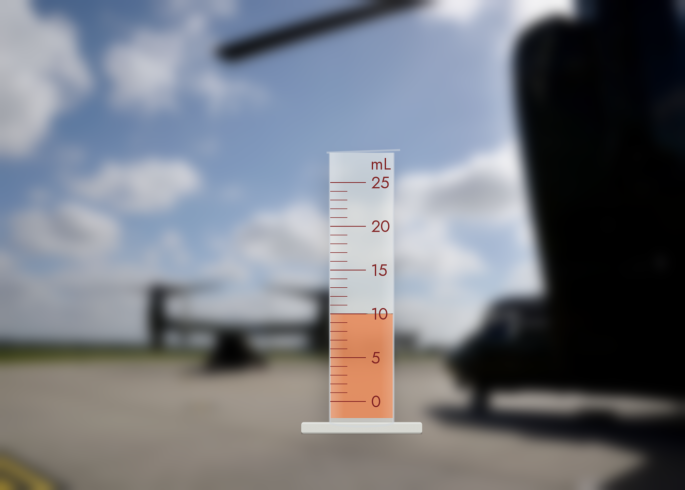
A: 10 mL
